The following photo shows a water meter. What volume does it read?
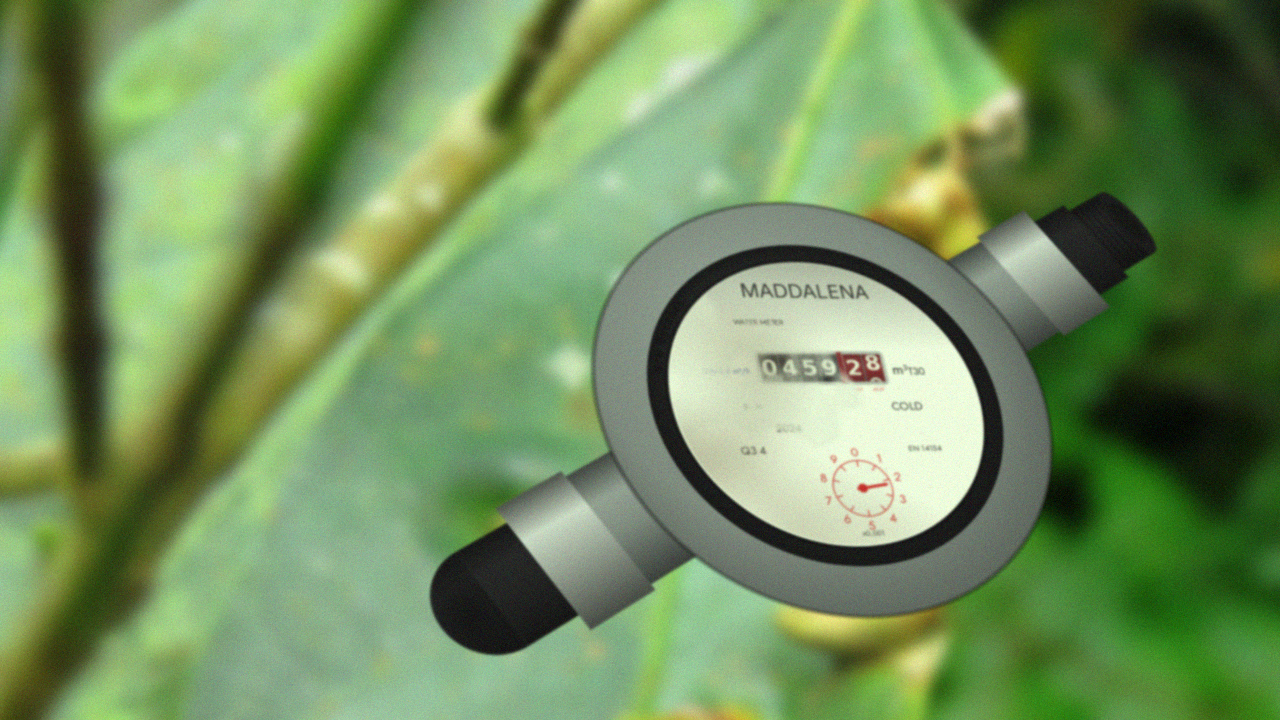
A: 459.282 m³
